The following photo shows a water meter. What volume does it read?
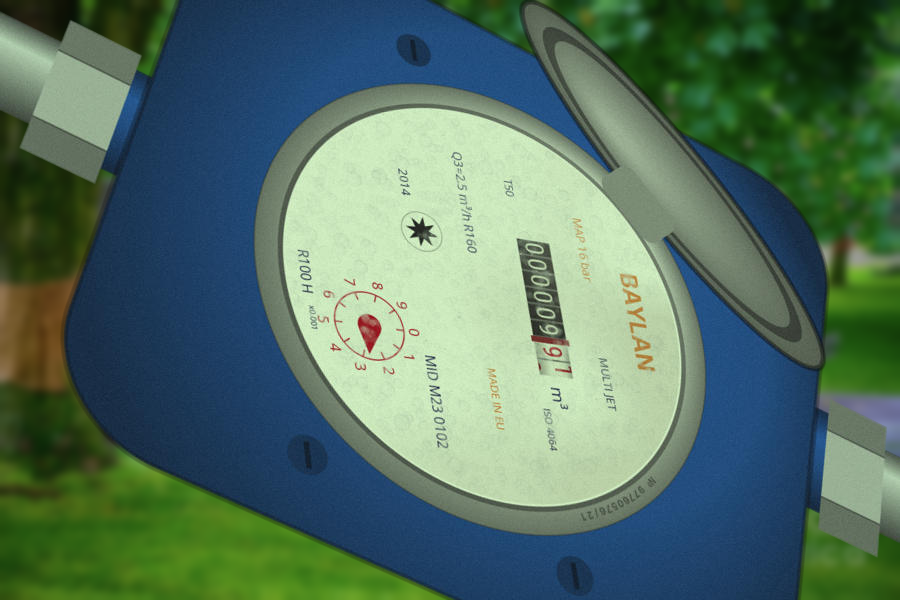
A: 9.912 m³
